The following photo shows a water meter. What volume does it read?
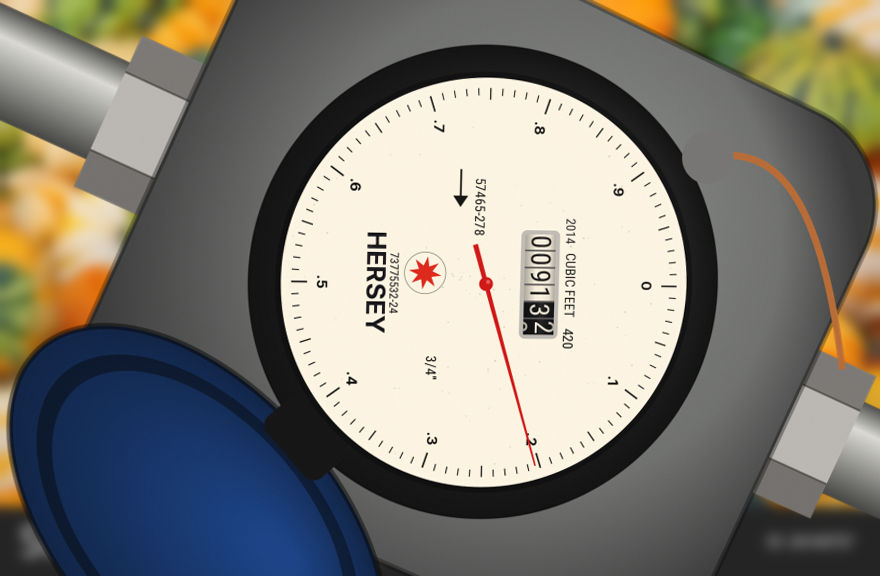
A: 9132.20 ft³
